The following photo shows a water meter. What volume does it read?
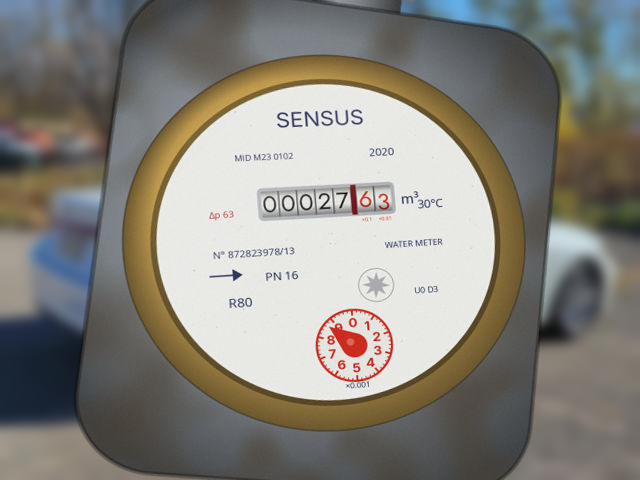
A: 27.628 m³
